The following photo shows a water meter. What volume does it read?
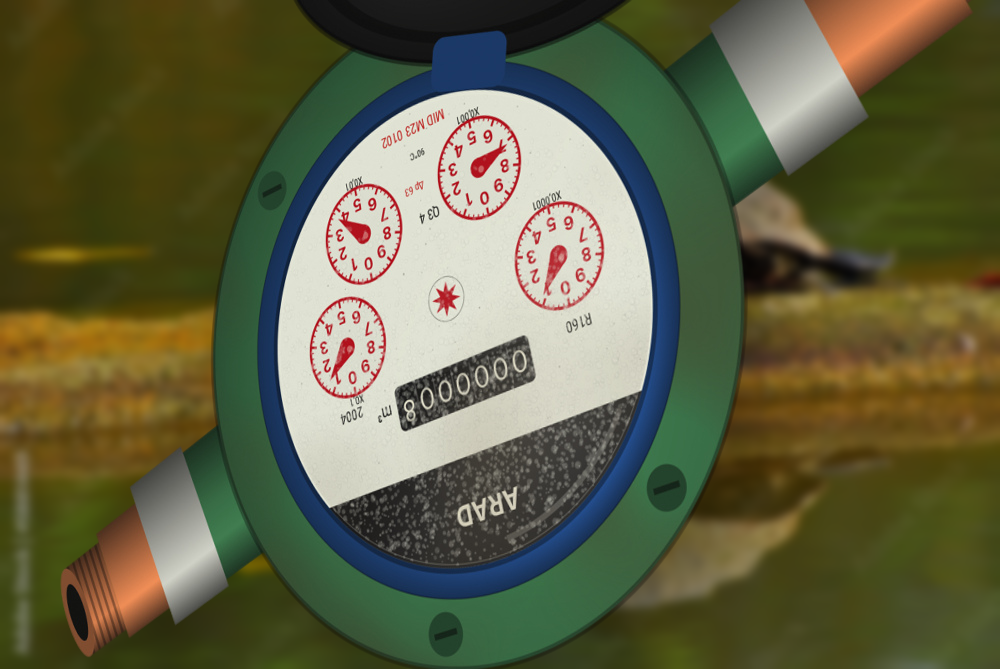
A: 8.1371 m³
